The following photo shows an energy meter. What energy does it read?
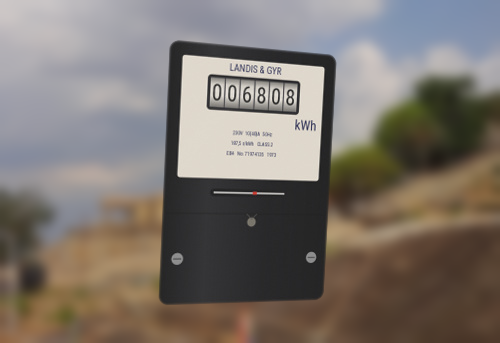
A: 6808 kWh
